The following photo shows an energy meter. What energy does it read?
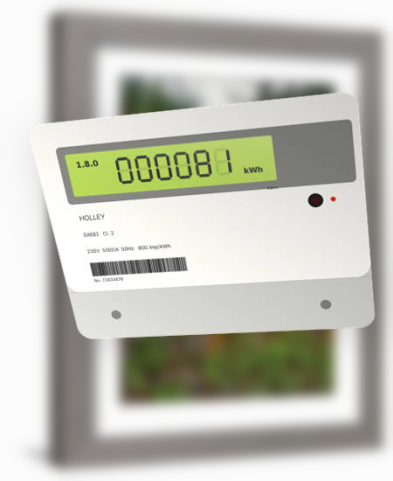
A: 81 kWh
